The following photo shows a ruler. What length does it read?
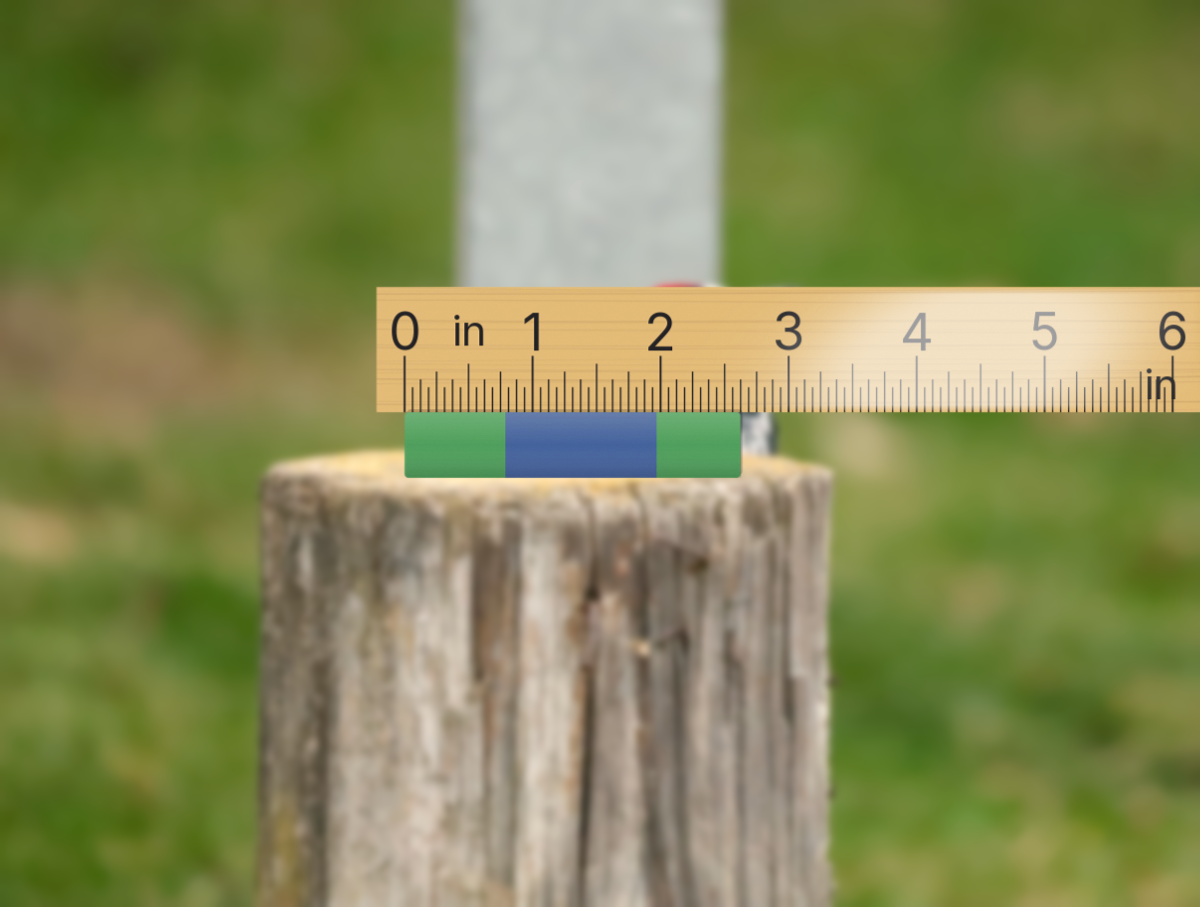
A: 2.625 in
